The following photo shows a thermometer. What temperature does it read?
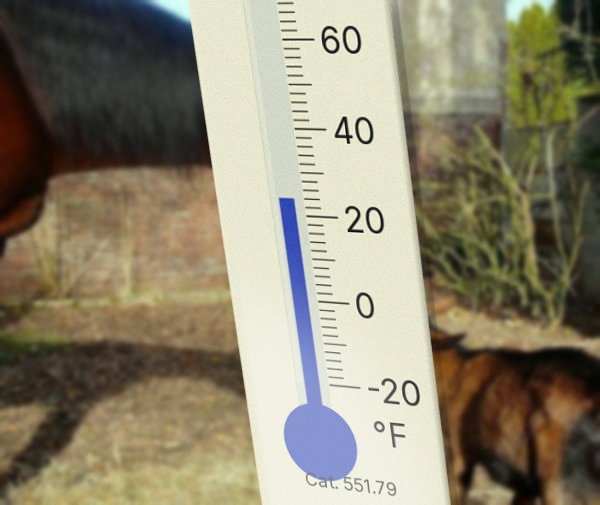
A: 24 °F
